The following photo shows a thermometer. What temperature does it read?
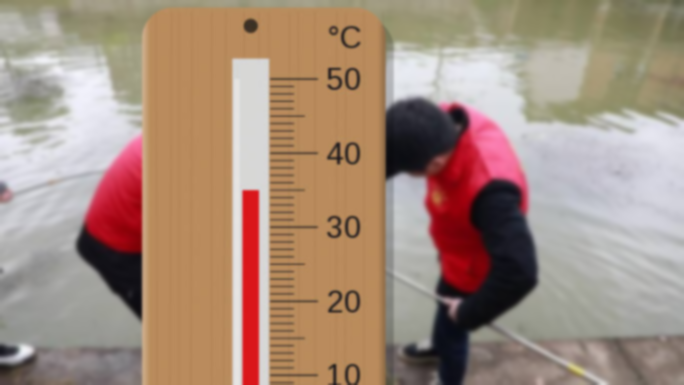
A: 35 °C
